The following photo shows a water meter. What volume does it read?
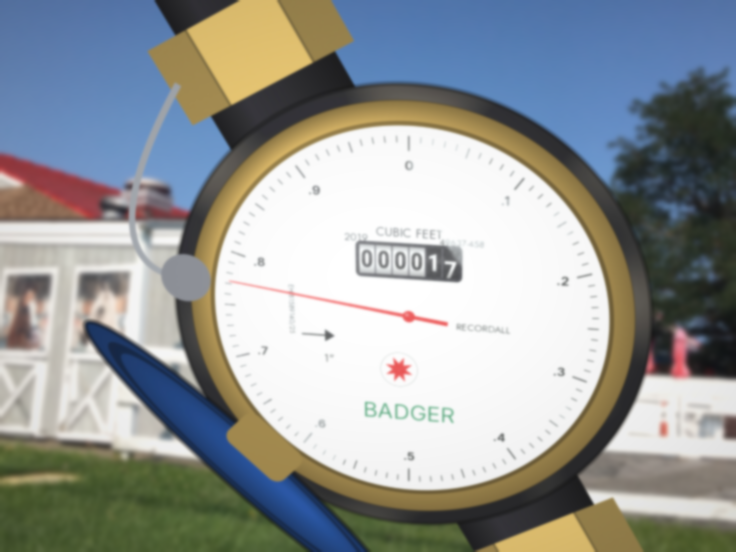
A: 16.77 ft³
